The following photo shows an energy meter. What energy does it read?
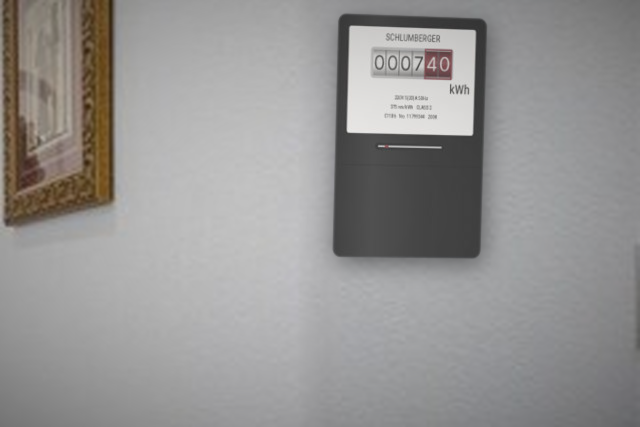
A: 7.40 kWh
